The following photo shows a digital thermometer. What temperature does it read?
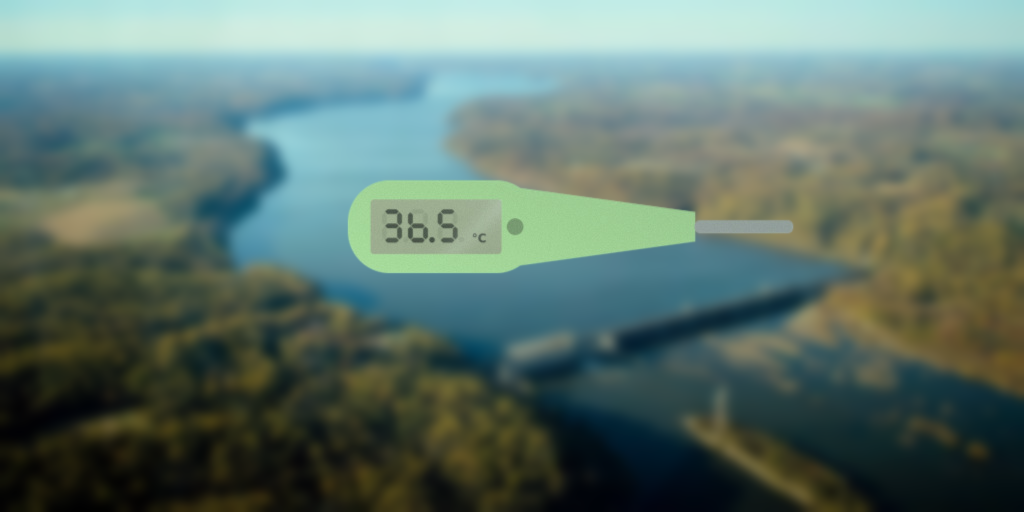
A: 36.5 °C
